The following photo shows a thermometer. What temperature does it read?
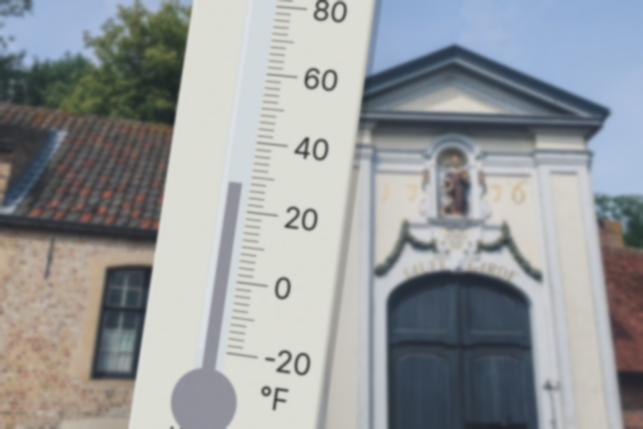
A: 28 °F
